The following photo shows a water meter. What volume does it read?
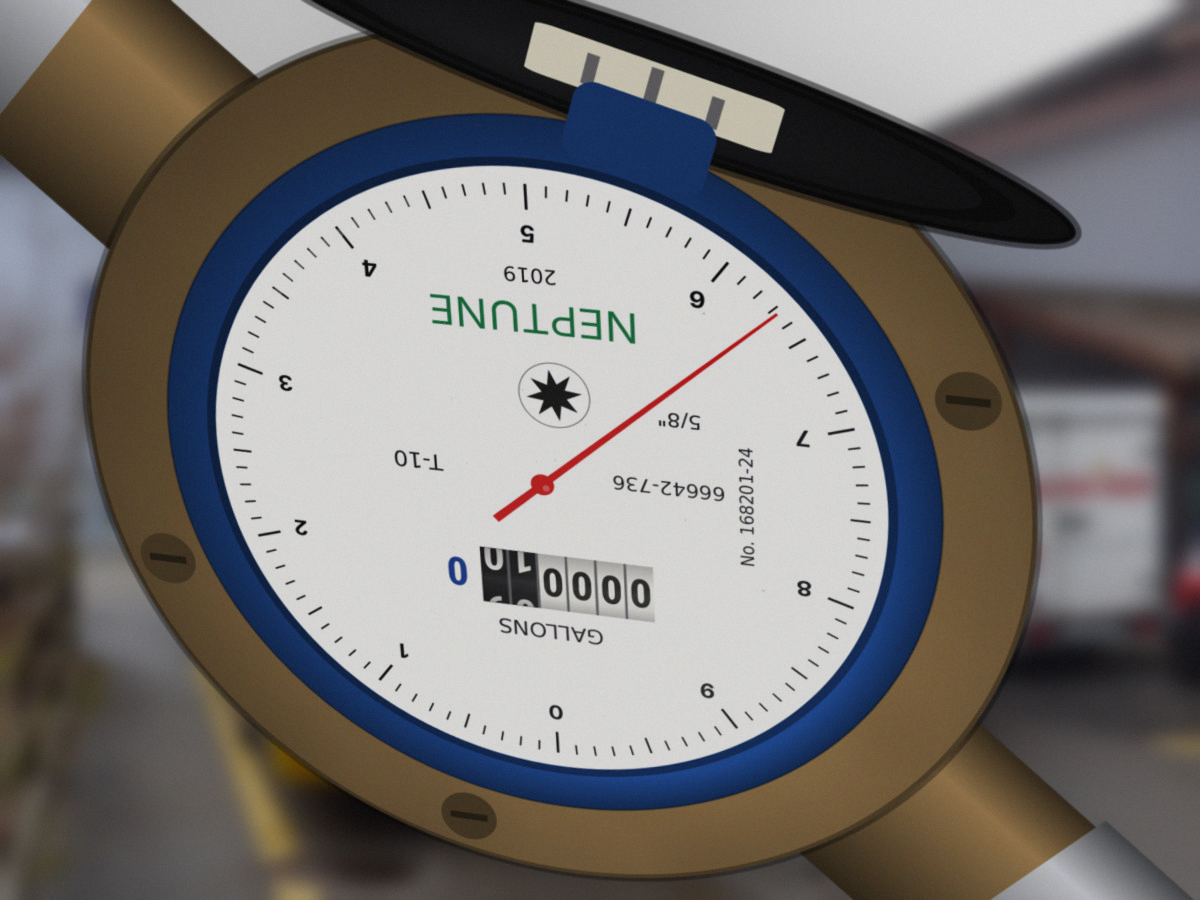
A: 96.3 gal
